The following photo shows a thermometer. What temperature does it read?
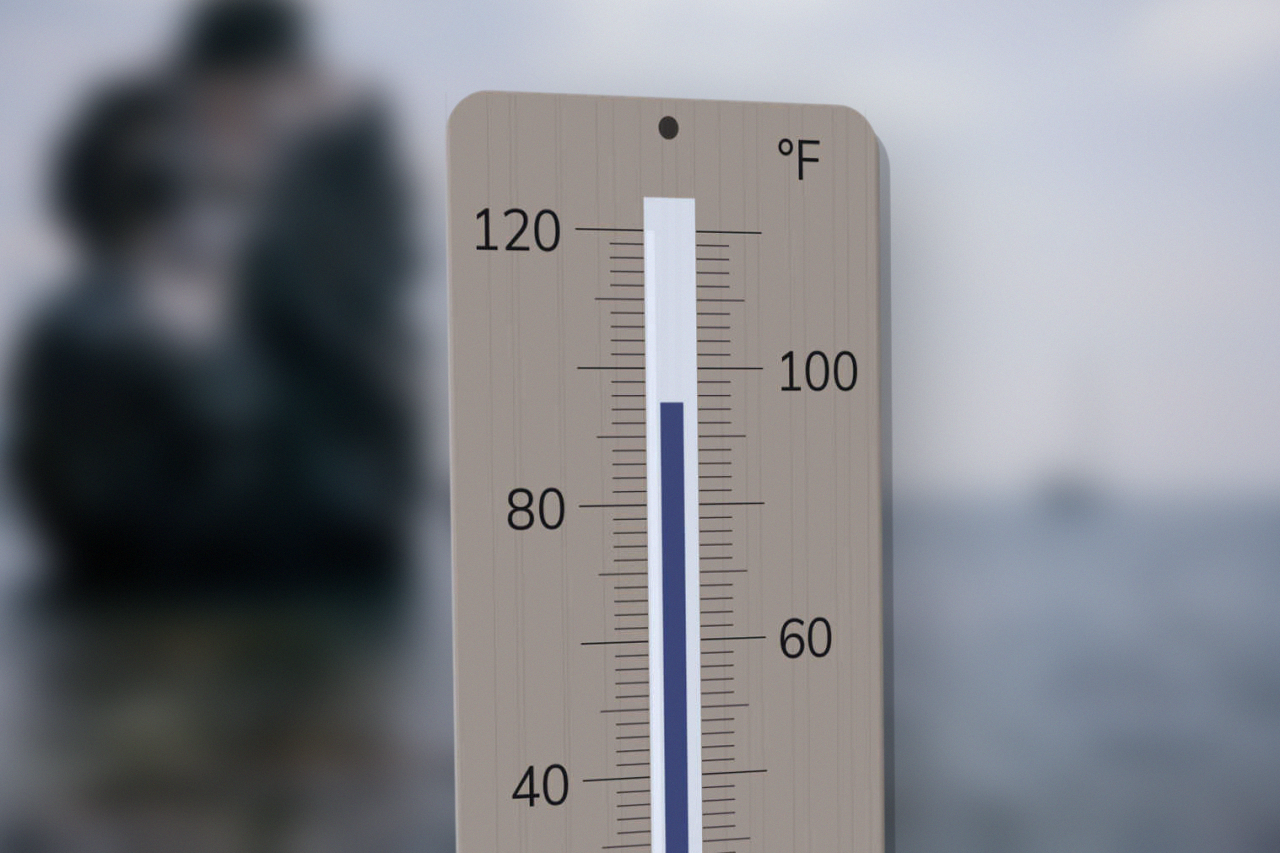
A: 95 °F
